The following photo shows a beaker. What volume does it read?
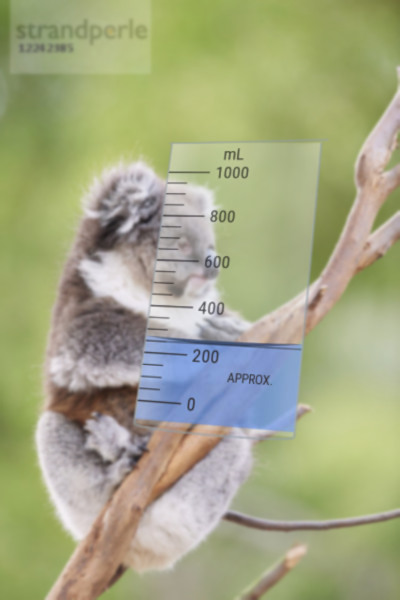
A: 250 mL
